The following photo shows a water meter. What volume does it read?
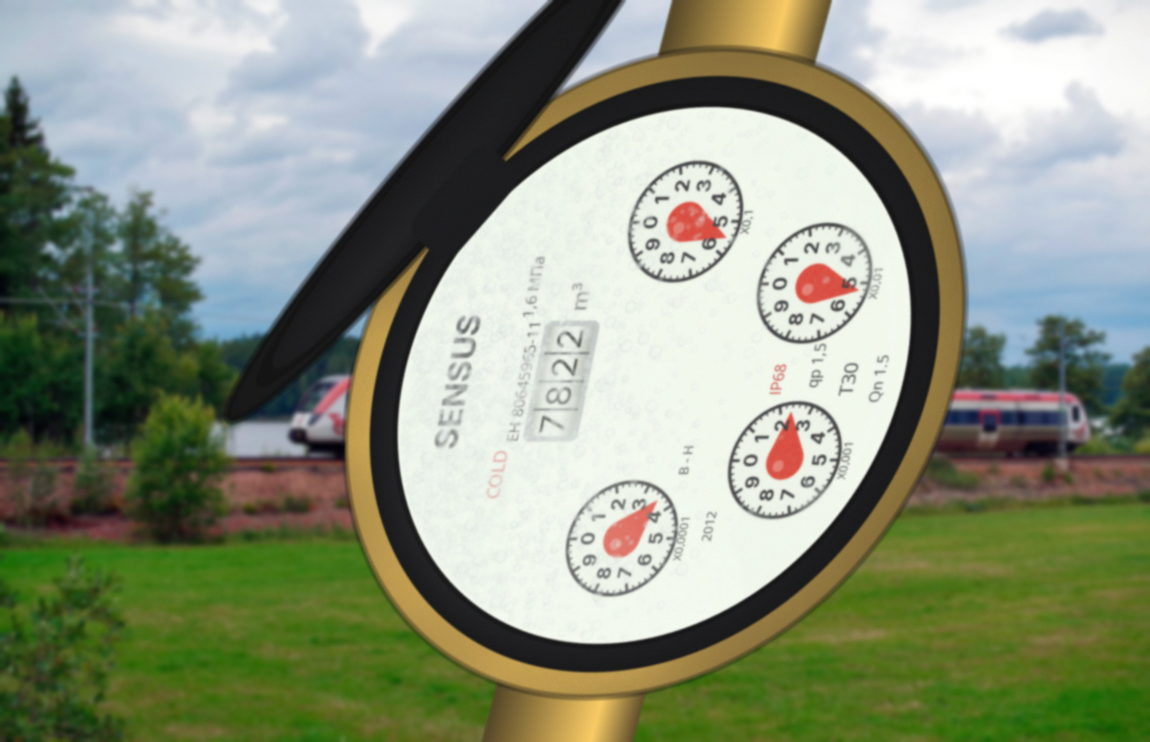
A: 7822.5523 m³
